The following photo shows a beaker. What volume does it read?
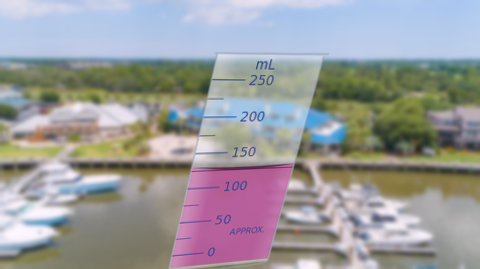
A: 125 mL
